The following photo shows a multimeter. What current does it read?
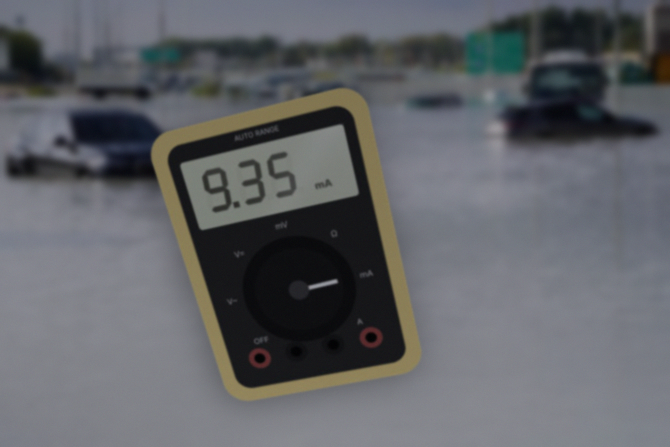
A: 9.35 mA
